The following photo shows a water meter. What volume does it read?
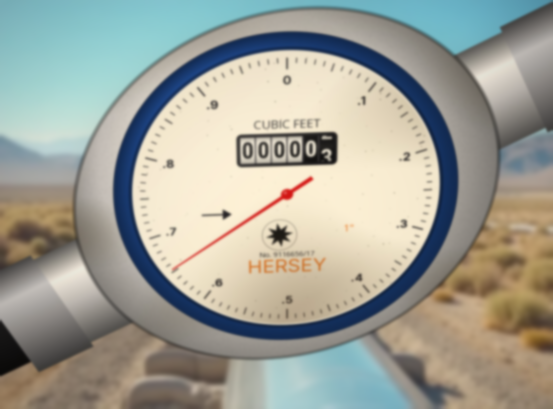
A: 2.65 ft³
